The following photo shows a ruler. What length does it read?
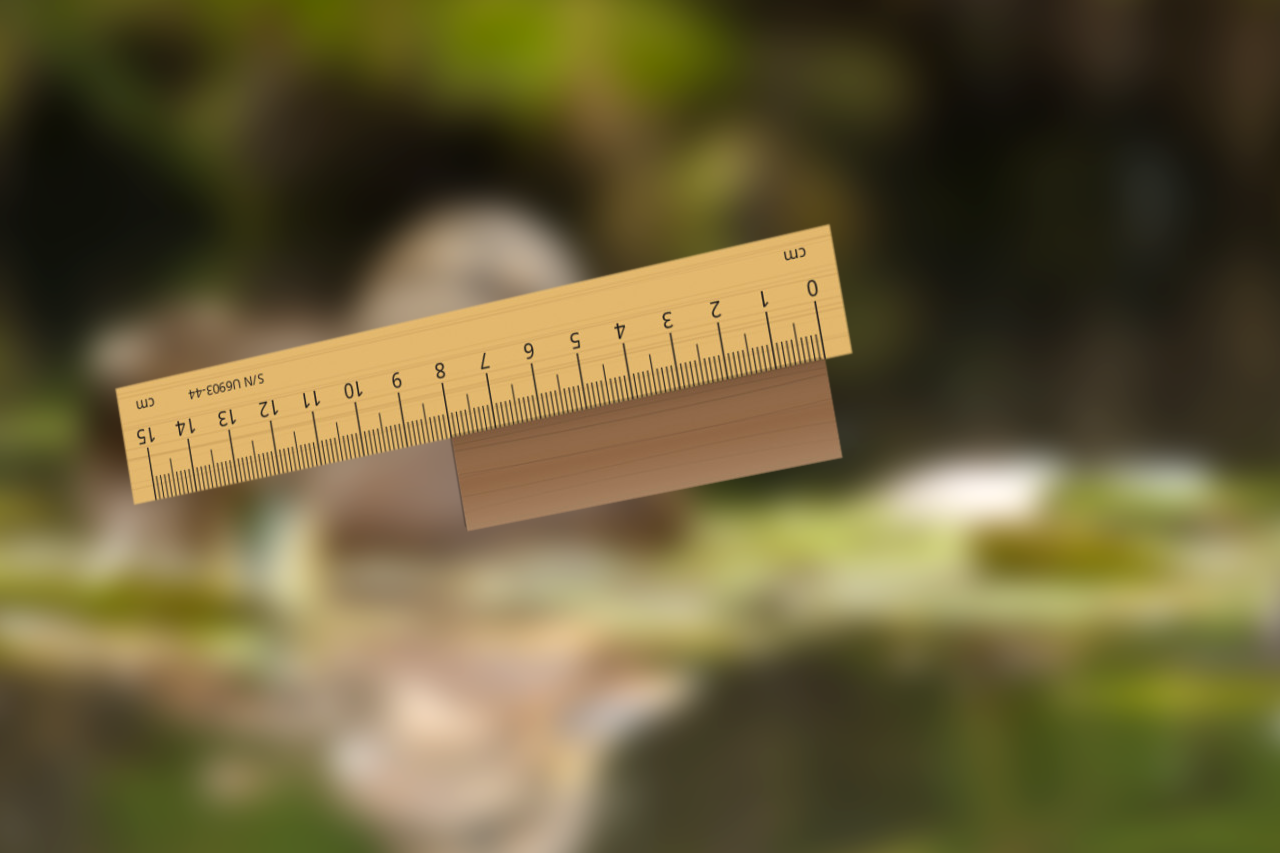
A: 8 cm
